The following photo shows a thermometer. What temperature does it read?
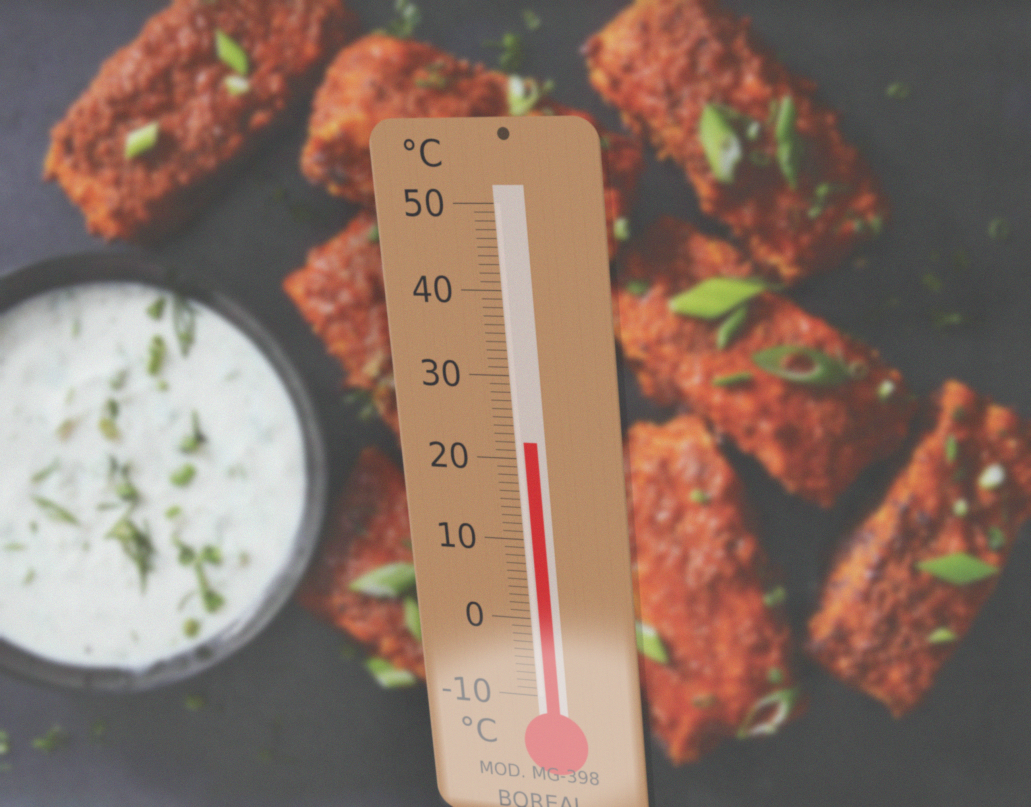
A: 22 °C
